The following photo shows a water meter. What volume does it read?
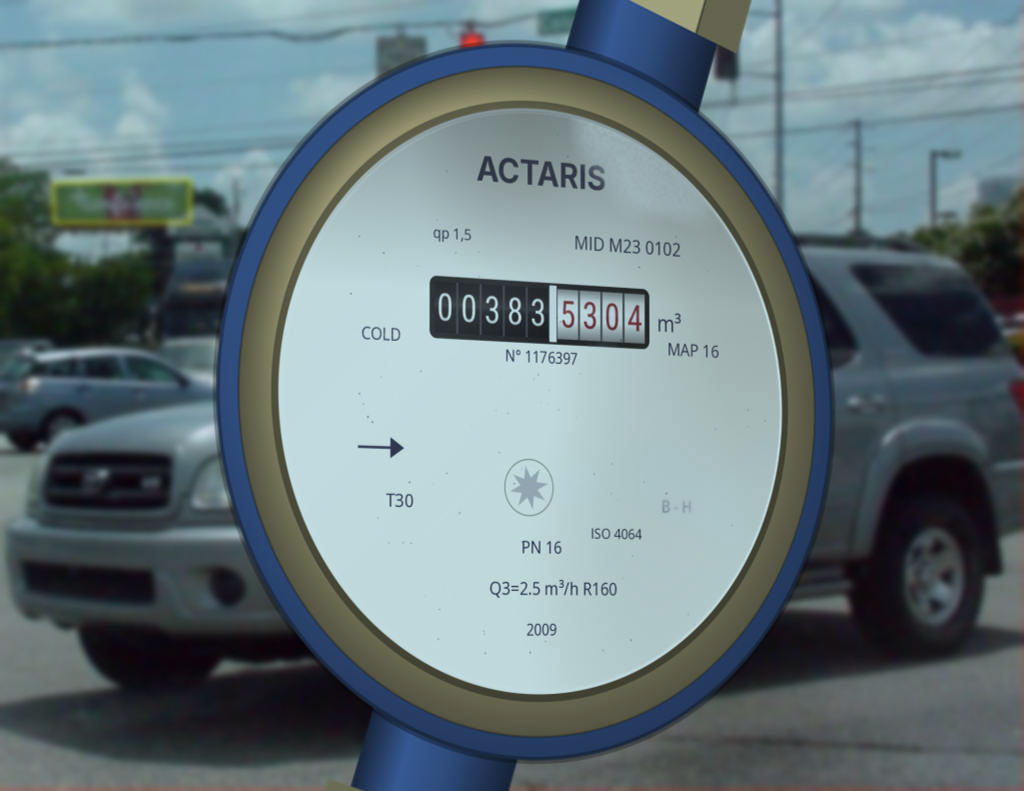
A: 383.5304 m³
